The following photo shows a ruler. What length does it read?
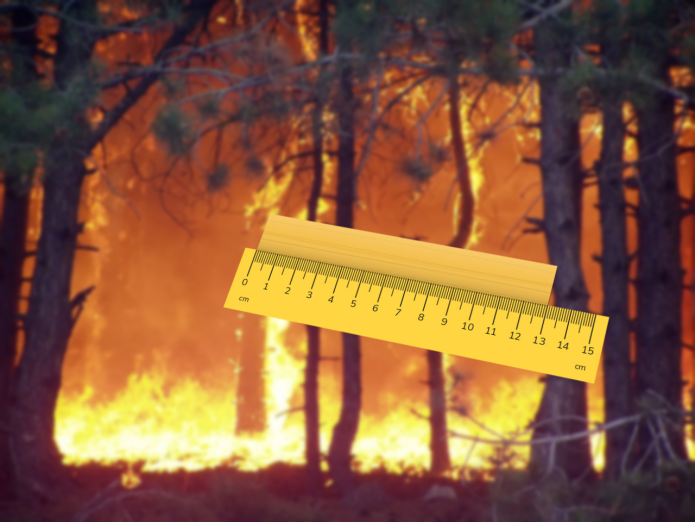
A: 13 cm
